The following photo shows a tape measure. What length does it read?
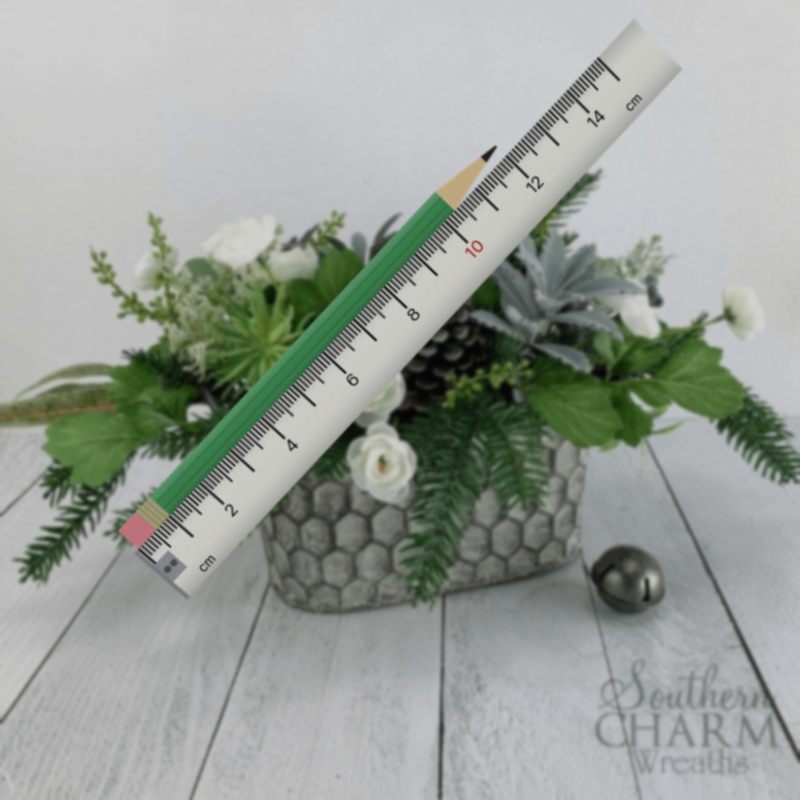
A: 12 cm
